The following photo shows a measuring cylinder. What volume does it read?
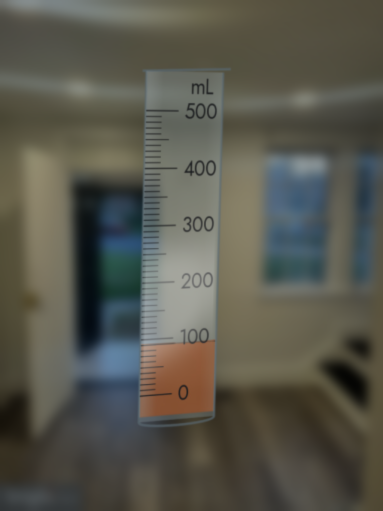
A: 90 mL
